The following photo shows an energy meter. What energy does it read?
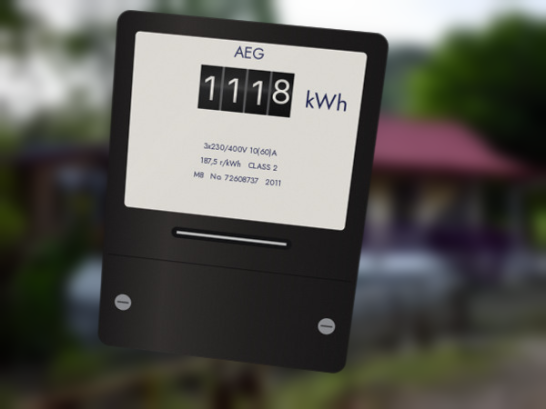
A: 1118 kWh
